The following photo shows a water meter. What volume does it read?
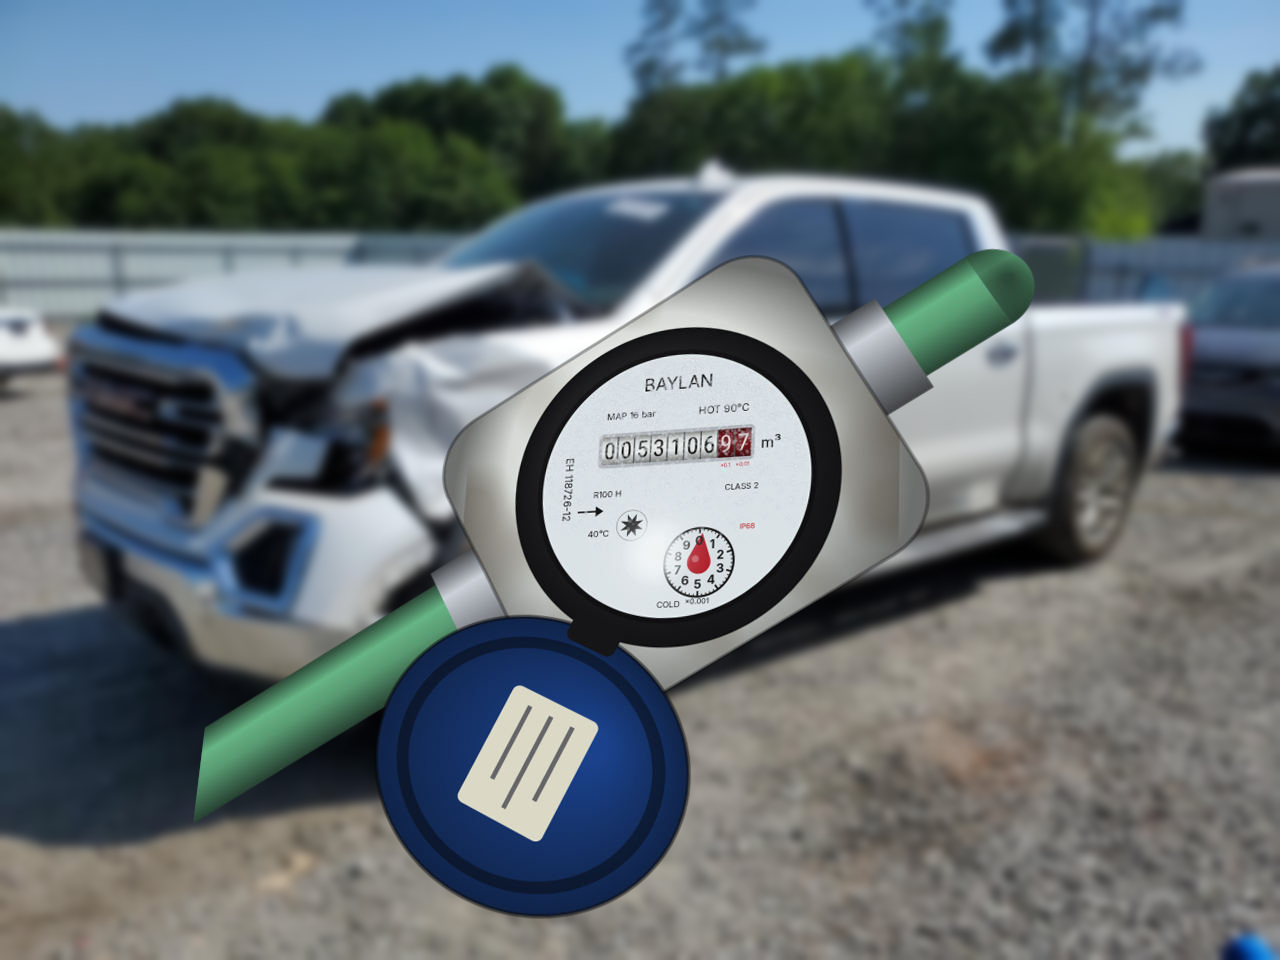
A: 53106.970 m³
